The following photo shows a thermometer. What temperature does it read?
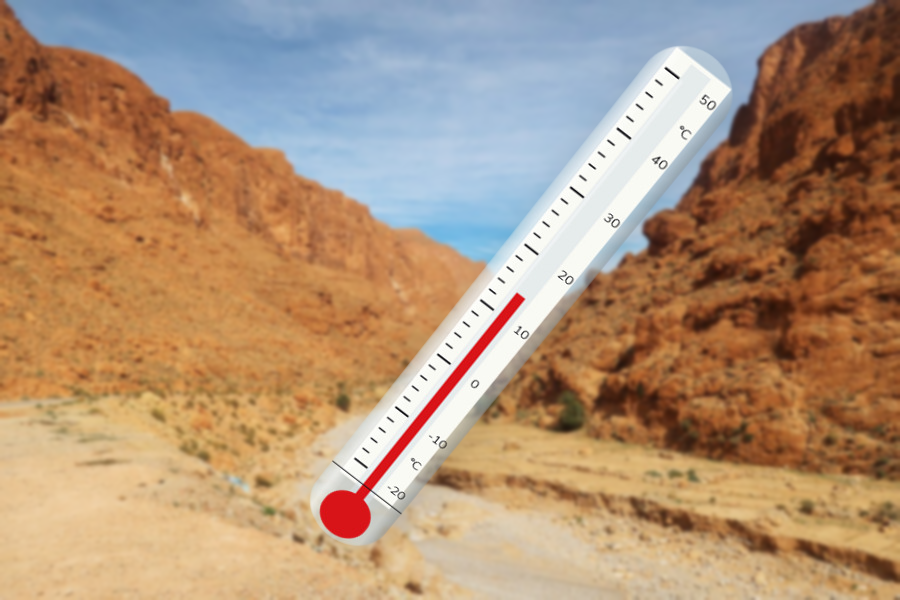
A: 14 °C
